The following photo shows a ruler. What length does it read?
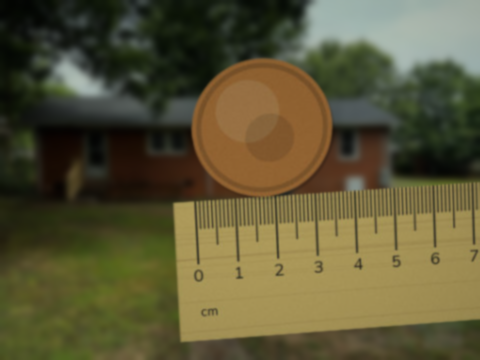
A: 3.5 cm
